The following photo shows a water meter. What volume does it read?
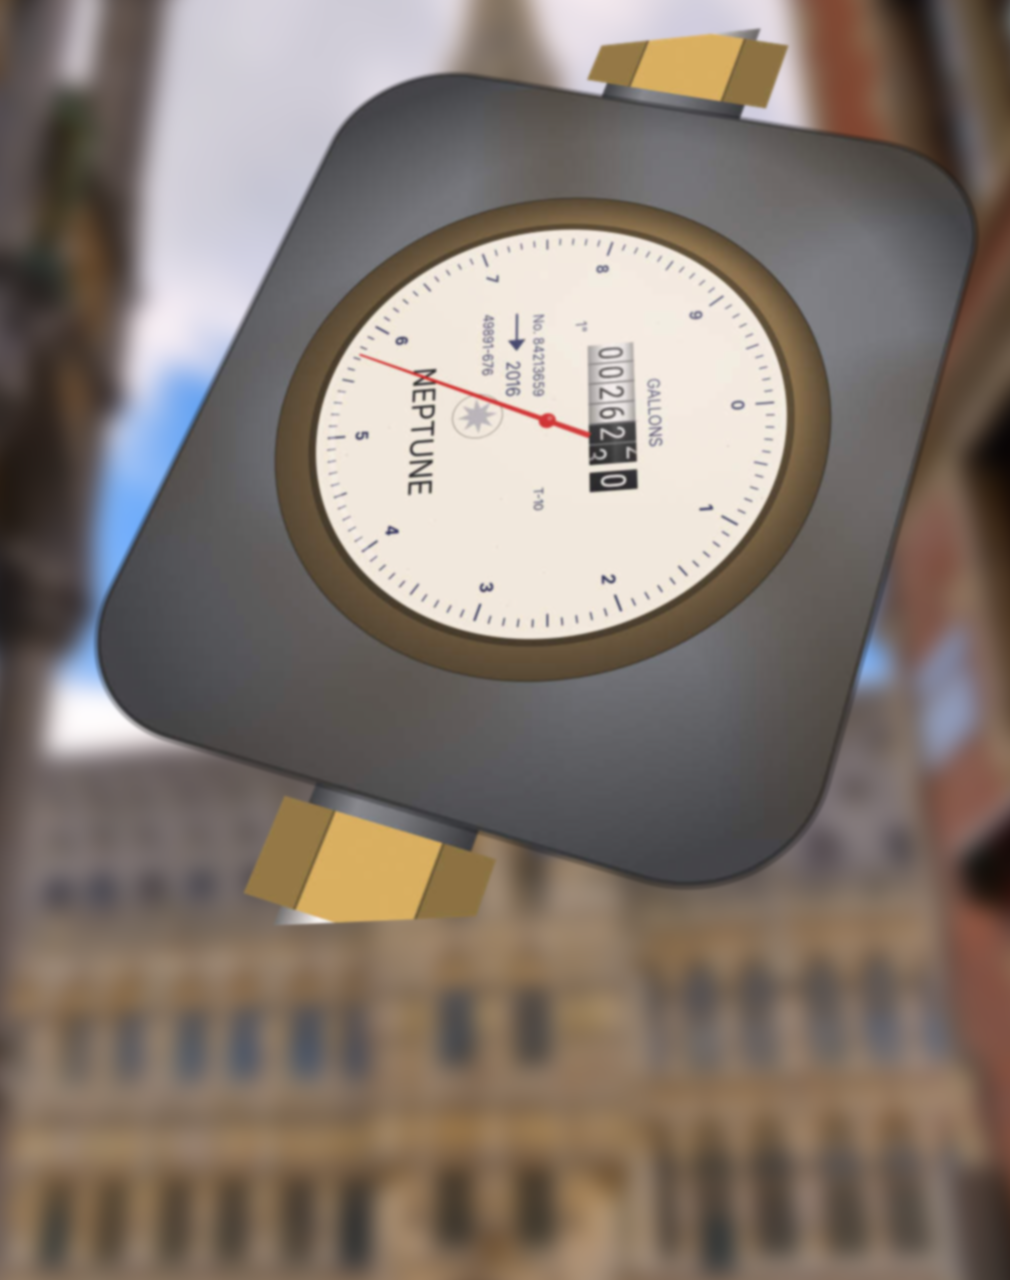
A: 26225.7 gal
